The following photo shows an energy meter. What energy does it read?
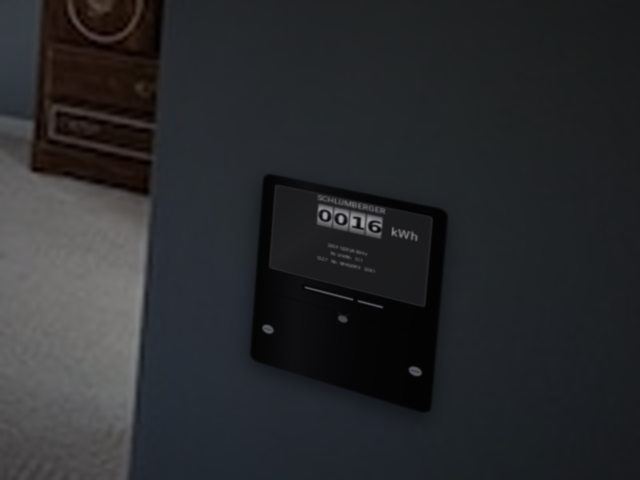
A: 16 kWh
